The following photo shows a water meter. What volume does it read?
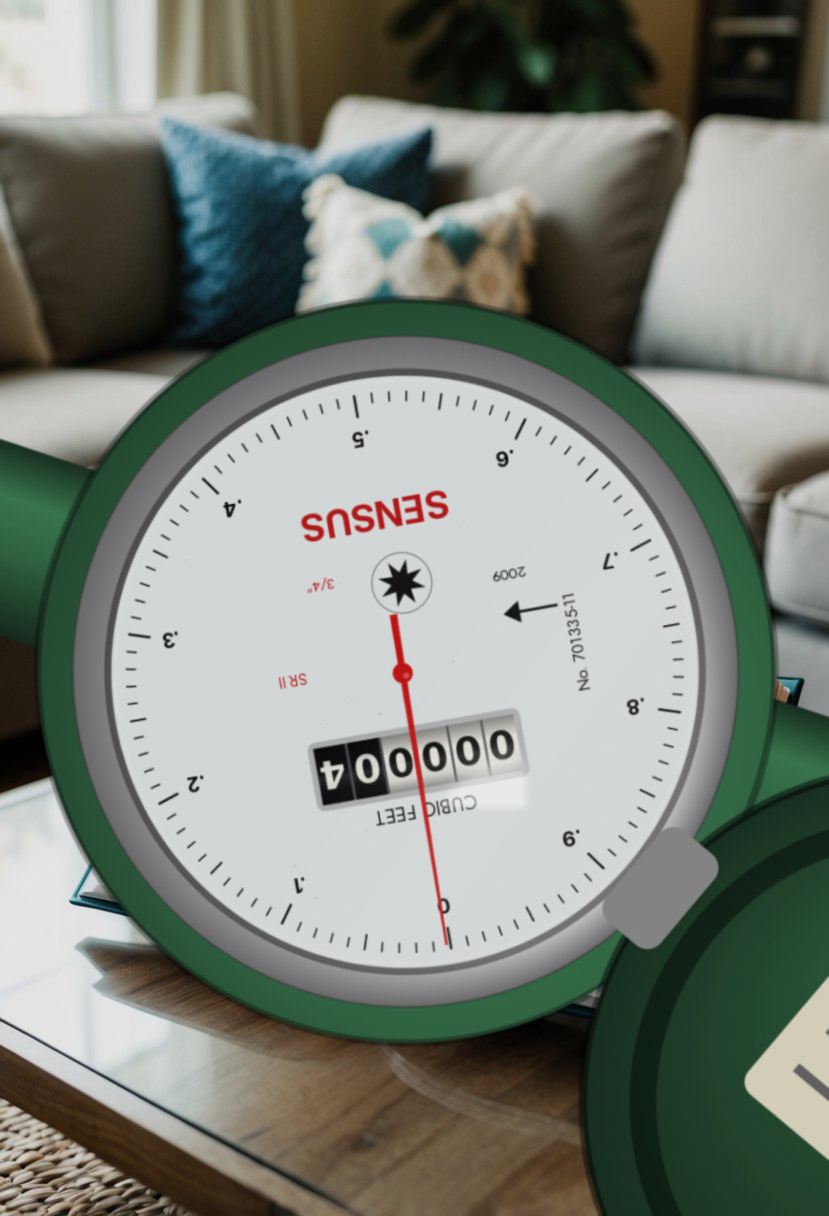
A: 4.00 ft³
